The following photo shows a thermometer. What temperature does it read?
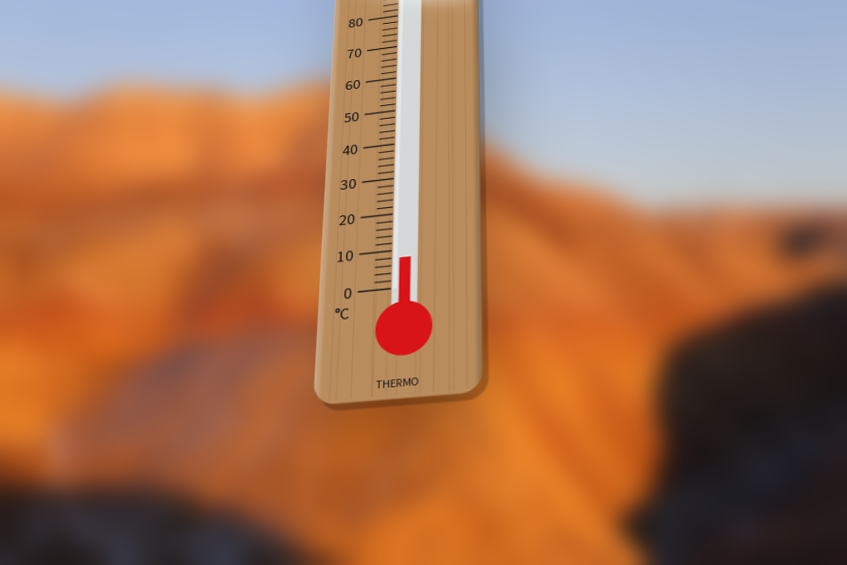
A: 8 °C
